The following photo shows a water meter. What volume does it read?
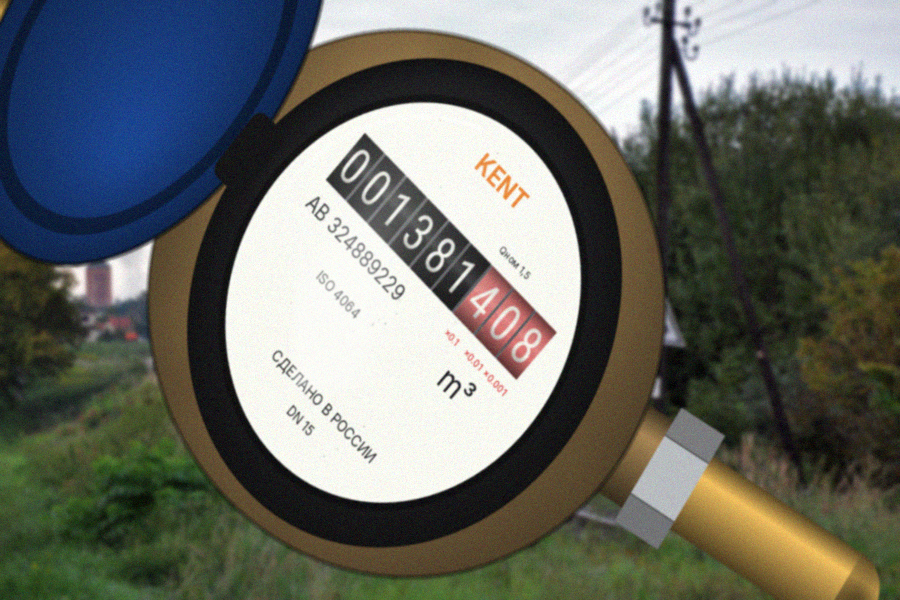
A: 1381.408 m³
